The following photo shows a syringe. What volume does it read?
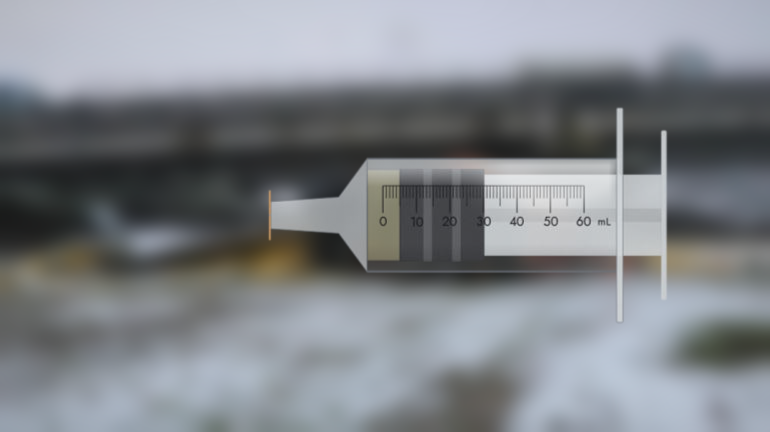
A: 5 mL
